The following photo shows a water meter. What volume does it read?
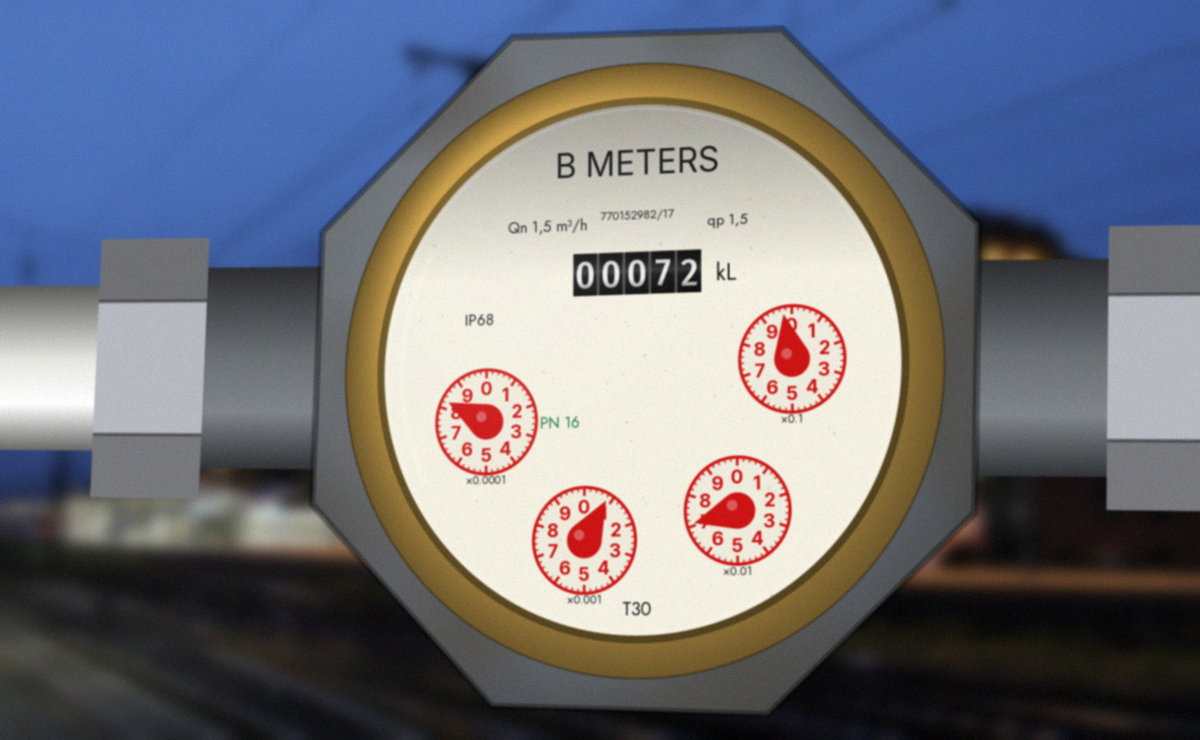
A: 71.9708 kL
